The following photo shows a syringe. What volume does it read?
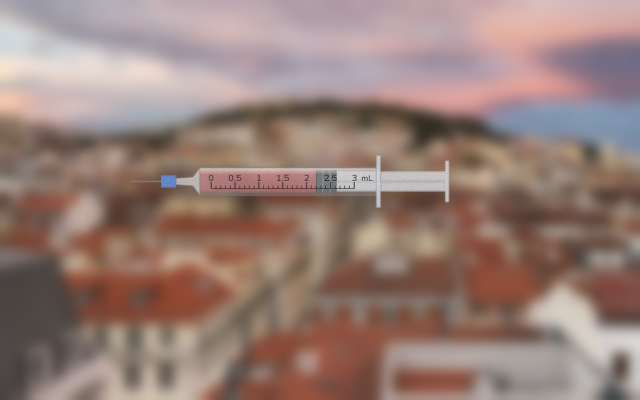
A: 2.2 mL
